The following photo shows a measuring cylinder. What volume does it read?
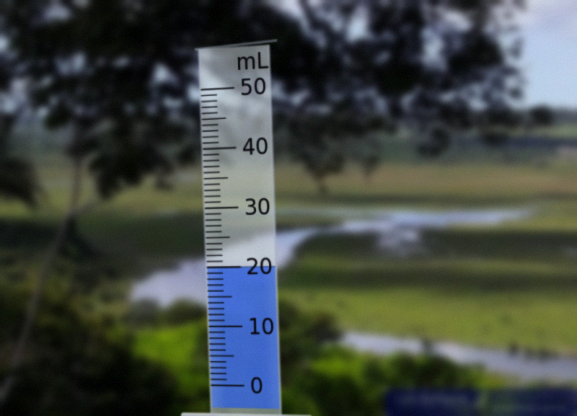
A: 20 mL
